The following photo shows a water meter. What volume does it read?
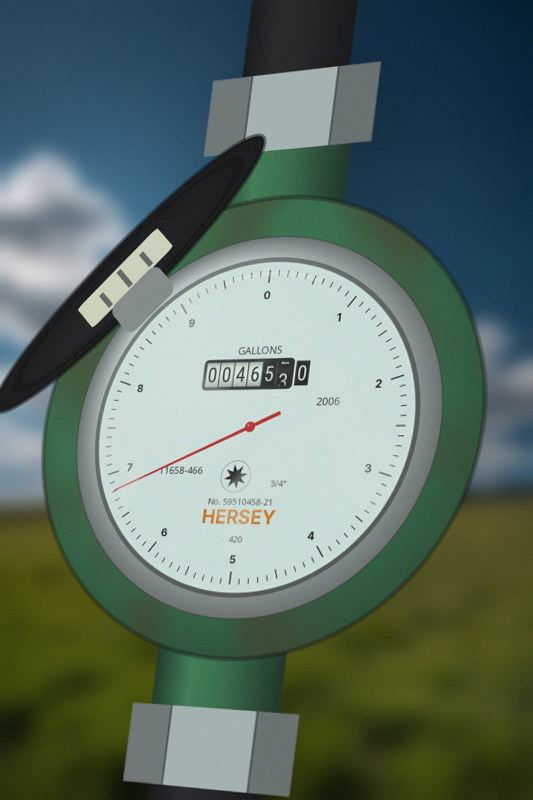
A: 46526.8 gal
